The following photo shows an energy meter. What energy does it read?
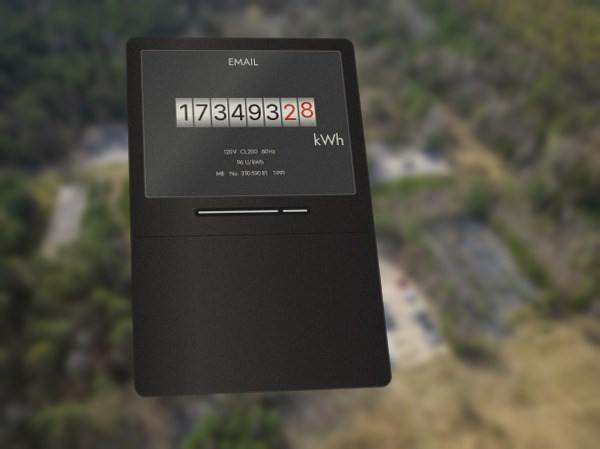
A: 173493.28 kWh
